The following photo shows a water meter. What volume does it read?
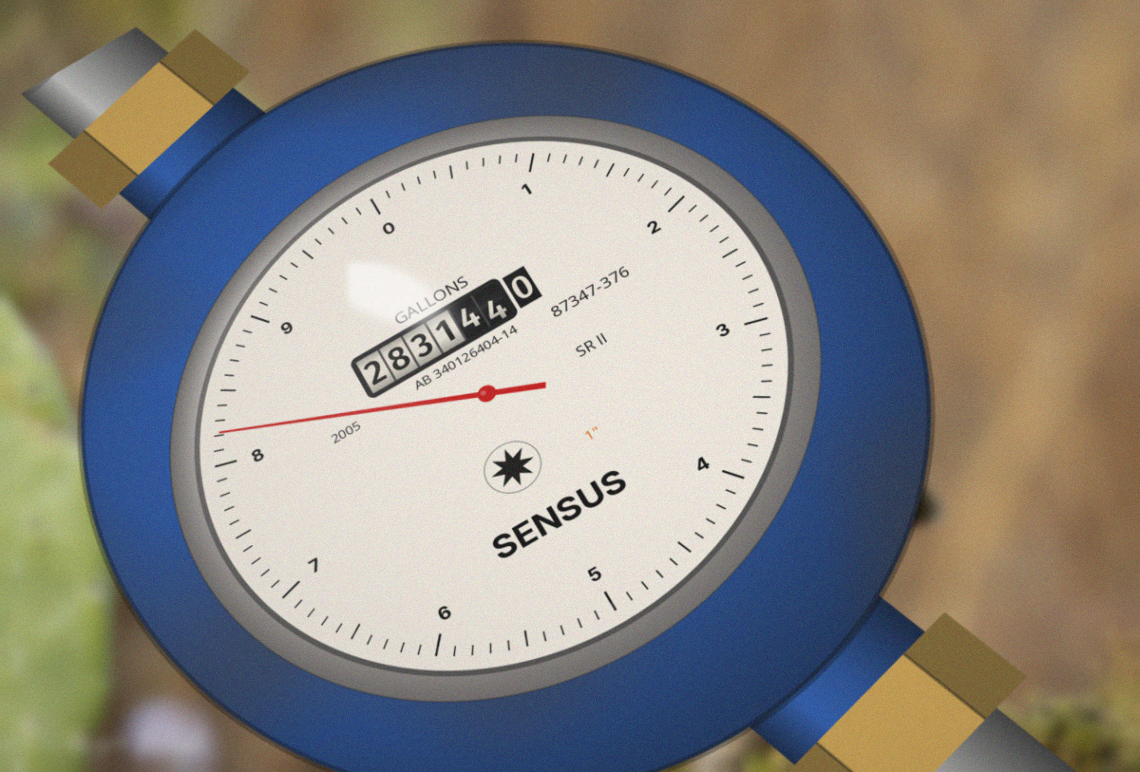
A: 2831438.2 gal
